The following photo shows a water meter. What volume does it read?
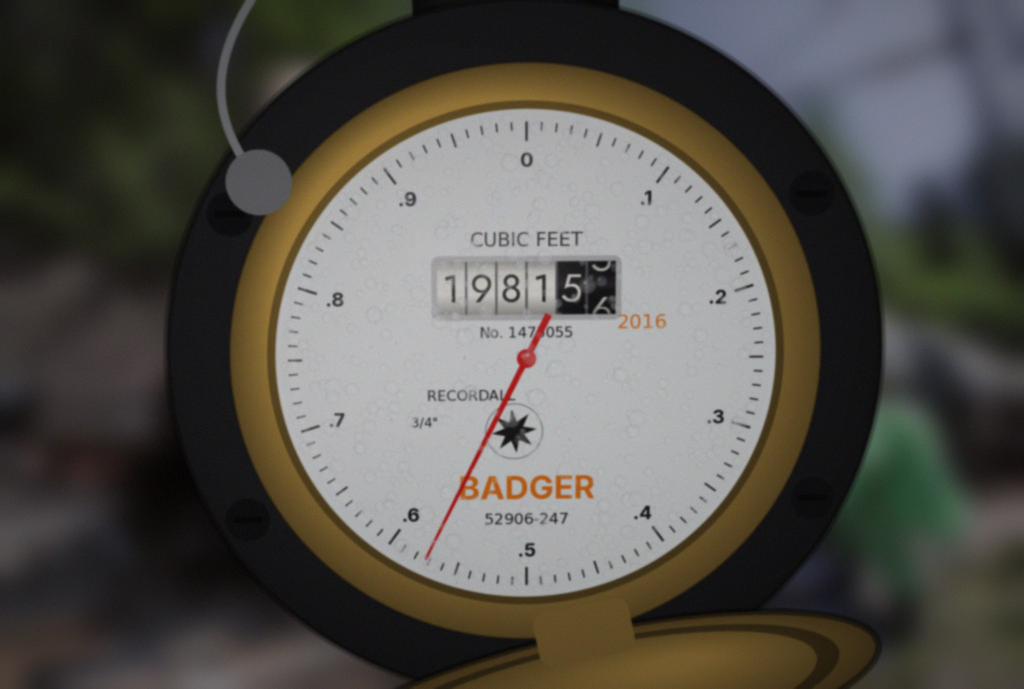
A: 198155.57 ft³
